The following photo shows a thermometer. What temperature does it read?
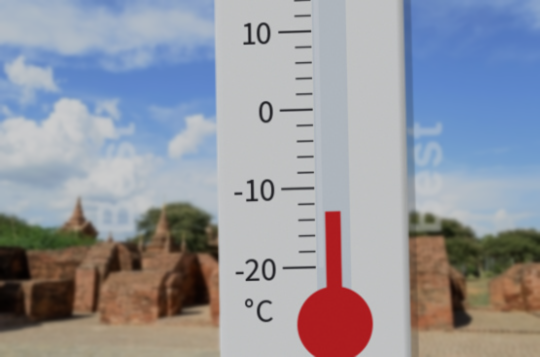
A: -13 °C
